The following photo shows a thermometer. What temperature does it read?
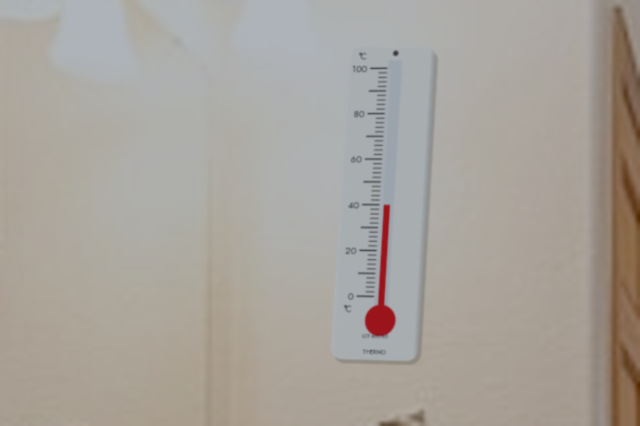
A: 40 °C
